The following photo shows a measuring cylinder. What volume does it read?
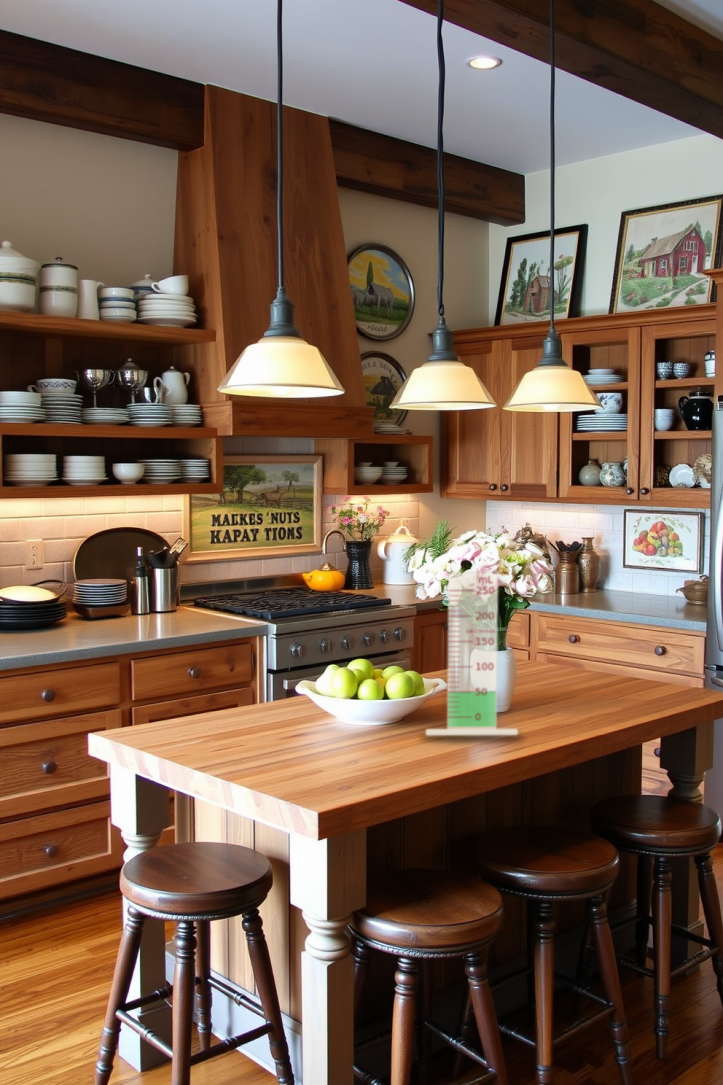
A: 50 mL
